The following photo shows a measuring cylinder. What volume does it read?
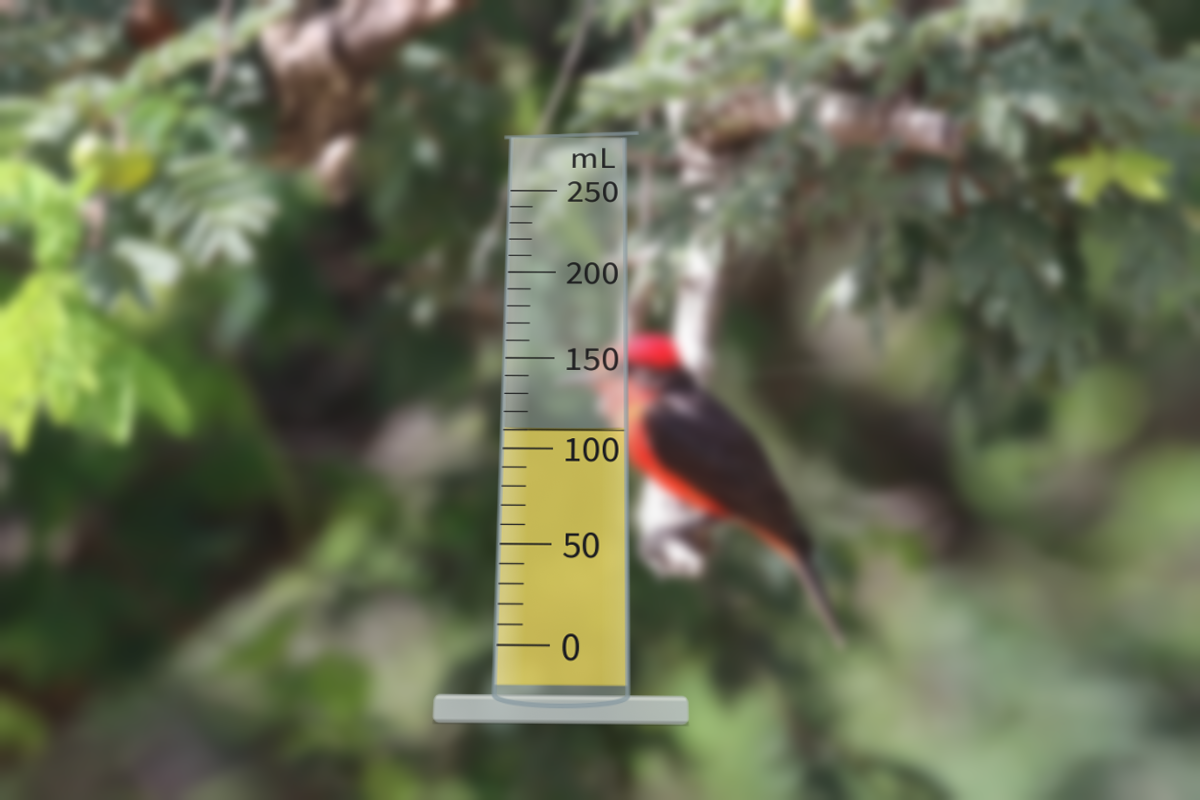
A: 110 mL
